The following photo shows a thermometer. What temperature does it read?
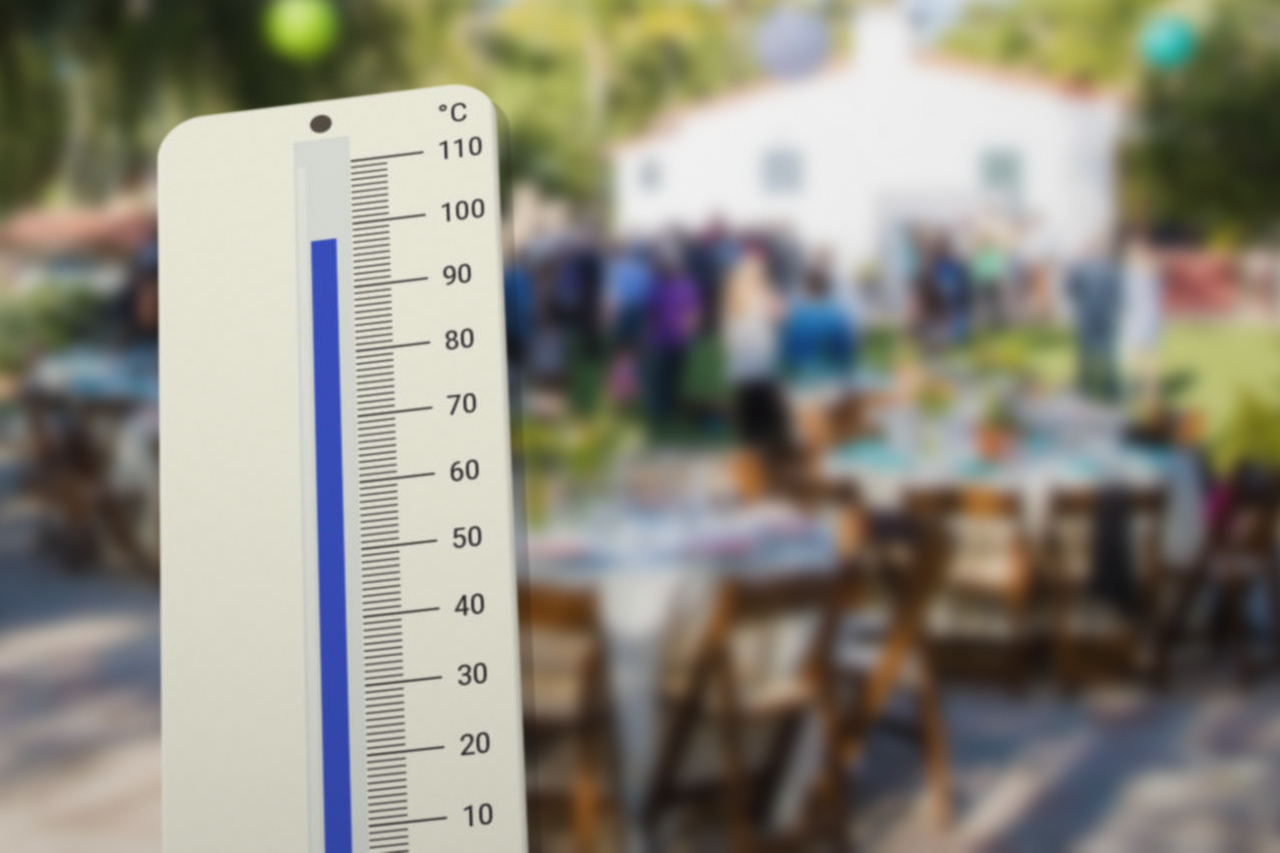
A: 98 °C
